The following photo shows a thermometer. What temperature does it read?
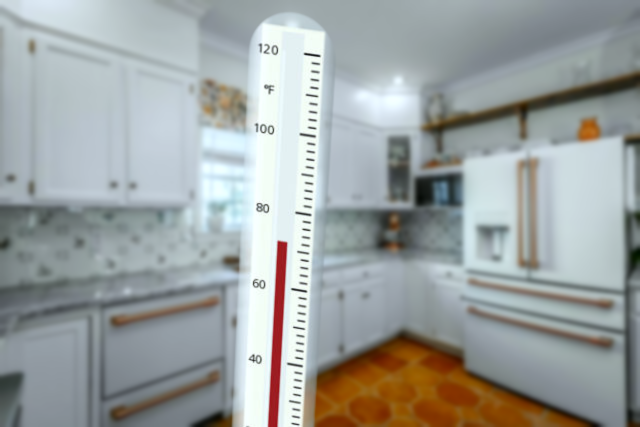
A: 72 °F
